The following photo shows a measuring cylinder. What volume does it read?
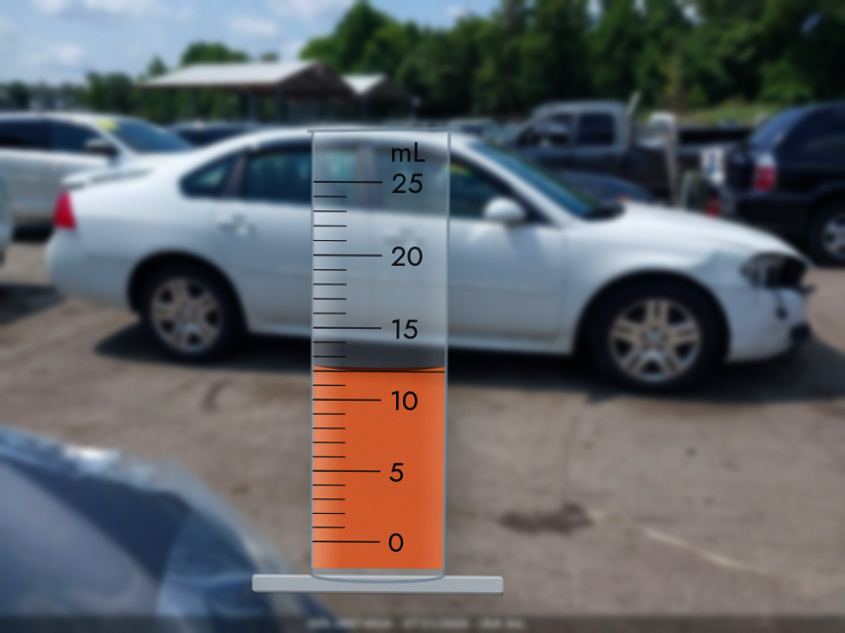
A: 12 mL
